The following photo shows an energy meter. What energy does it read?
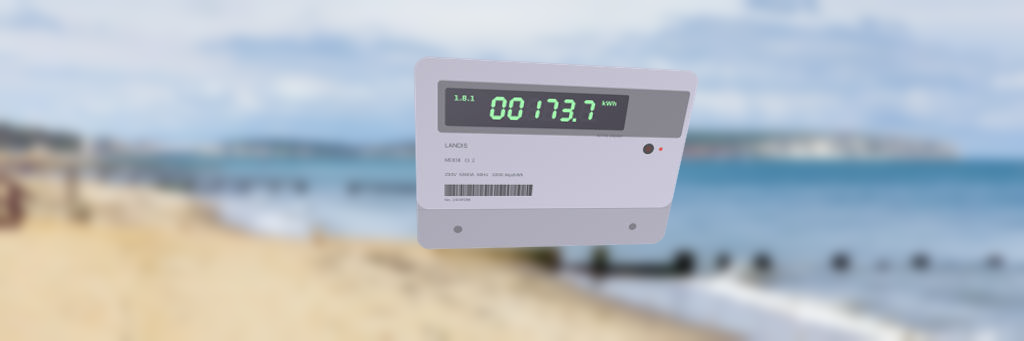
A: 173.7 kWh
